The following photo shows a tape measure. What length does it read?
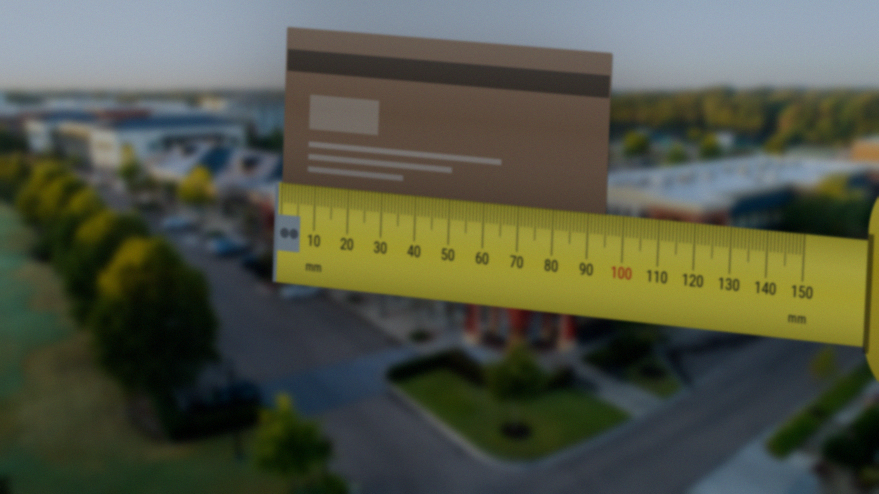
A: 95 mm
